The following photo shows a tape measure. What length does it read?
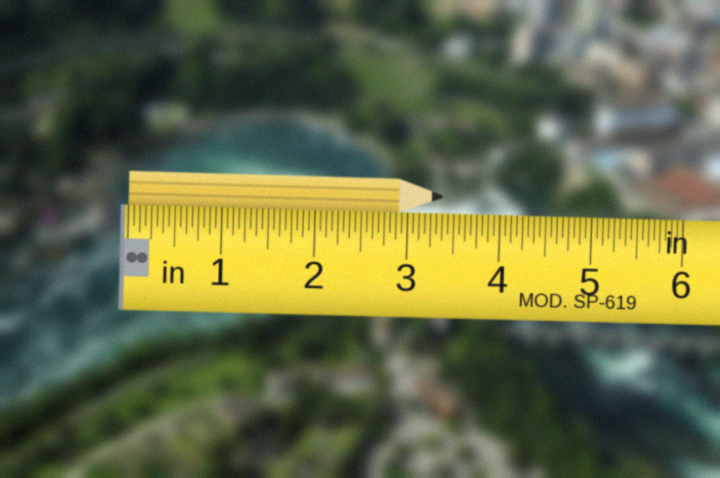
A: 3.375 in
